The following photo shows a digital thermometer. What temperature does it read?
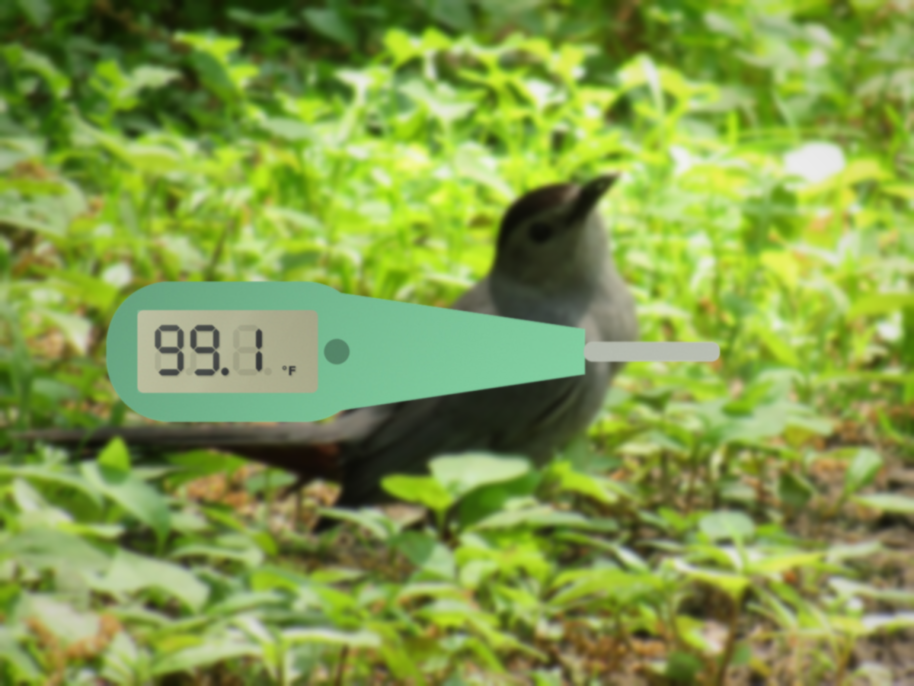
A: 99.1 °F
